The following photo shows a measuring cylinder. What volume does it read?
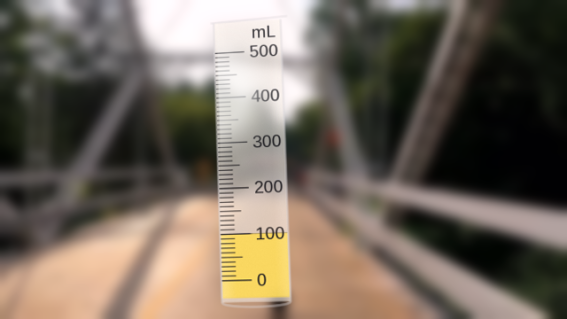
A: 100 mL
